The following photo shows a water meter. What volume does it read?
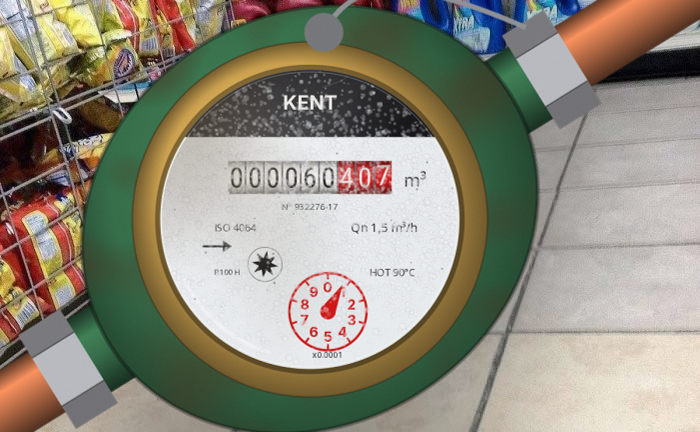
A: 60.4070 m³
